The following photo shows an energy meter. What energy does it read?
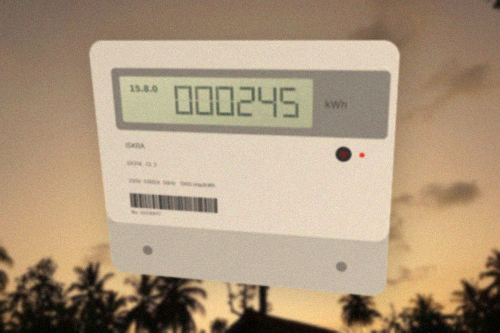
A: 245 kWh
